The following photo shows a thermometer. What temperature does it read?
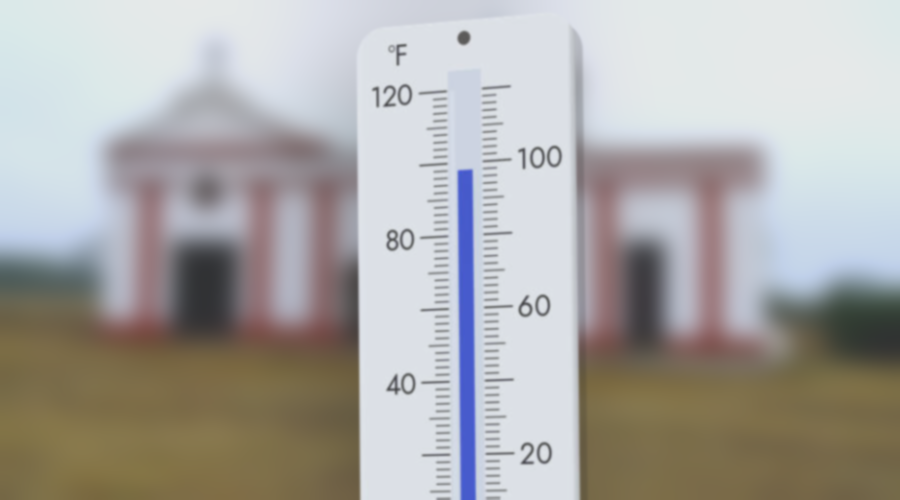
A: 98 °F
